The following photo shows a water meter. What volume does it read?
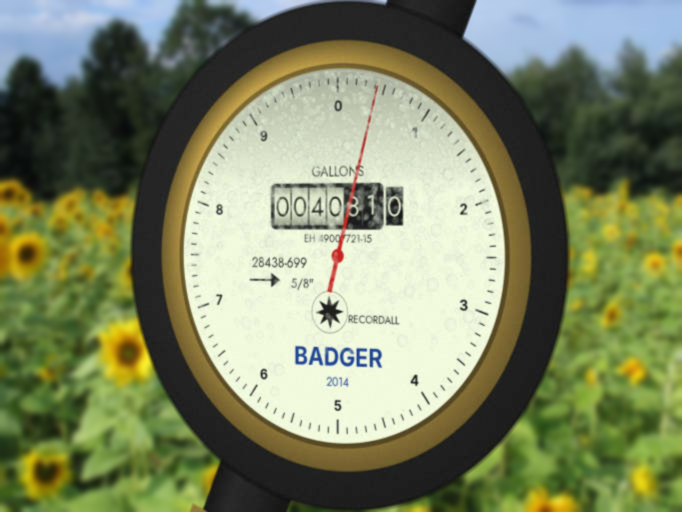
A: 40810.4 gal
